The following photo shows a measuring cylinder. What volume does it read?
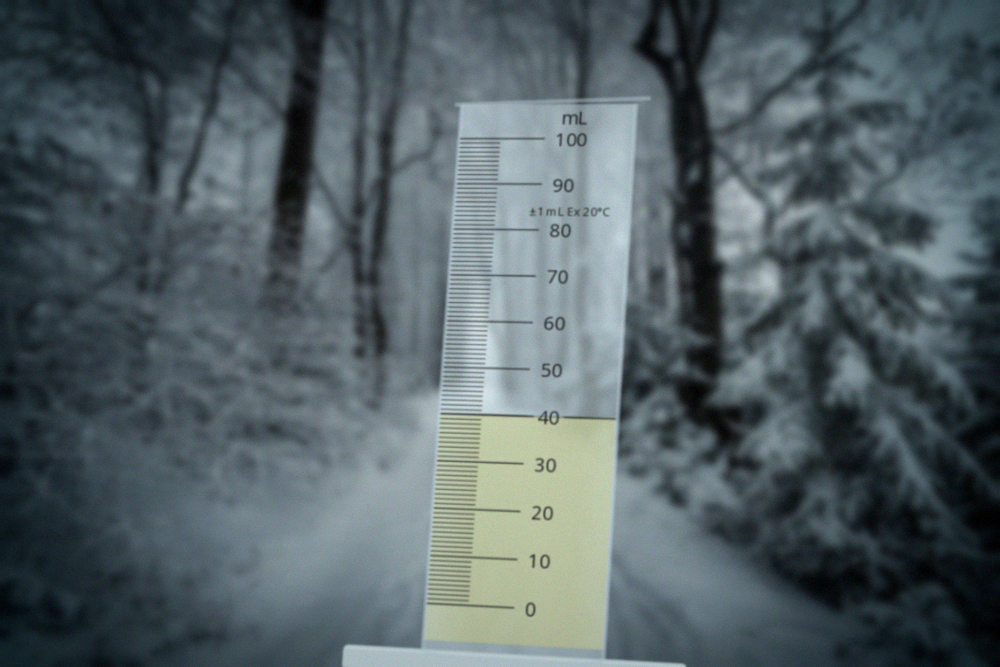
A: 40 mL
